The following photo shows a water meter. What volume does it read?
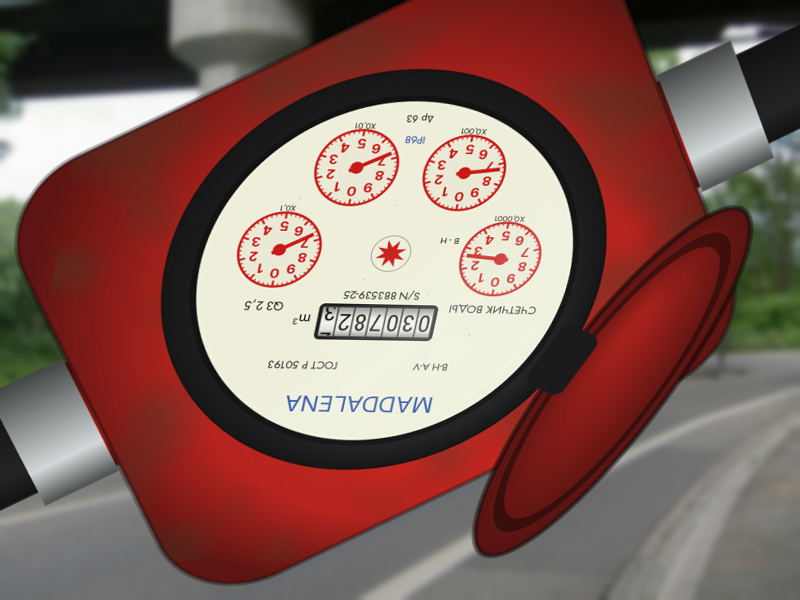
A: 307822.6672 m³
